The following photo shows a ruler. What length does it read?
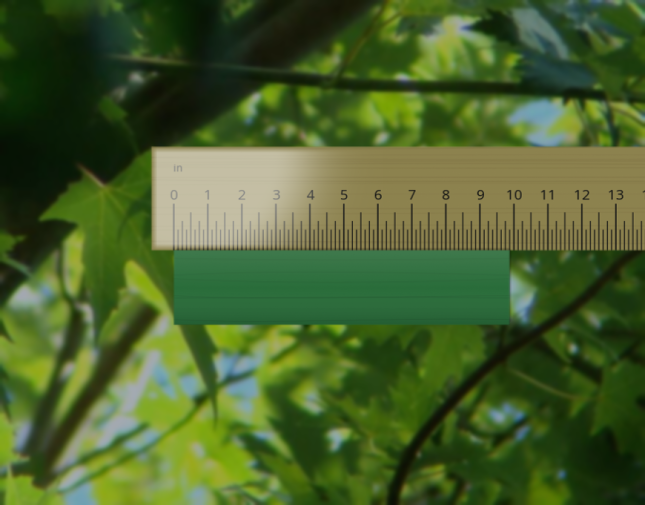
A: 9.875 in
